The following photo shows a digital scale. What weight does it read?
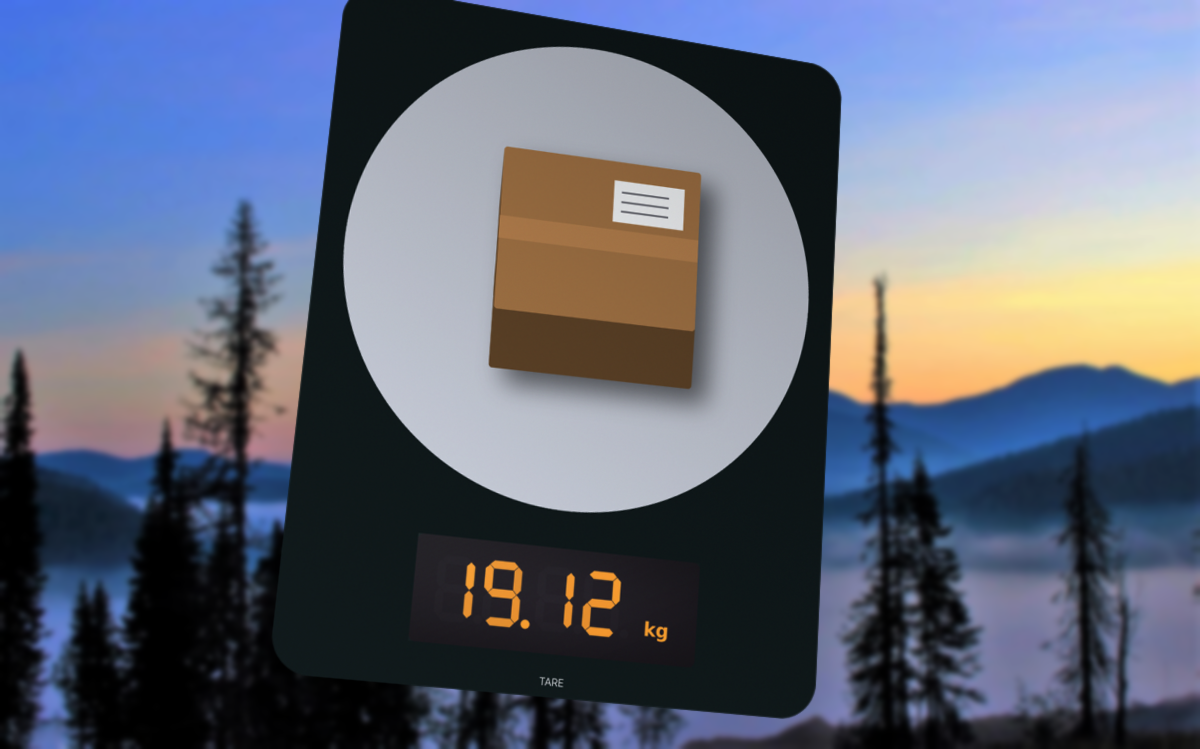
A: 19.12 kg
